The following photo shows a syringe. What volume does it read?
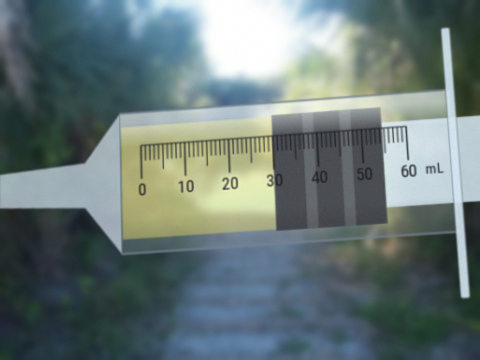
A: 30 mL
